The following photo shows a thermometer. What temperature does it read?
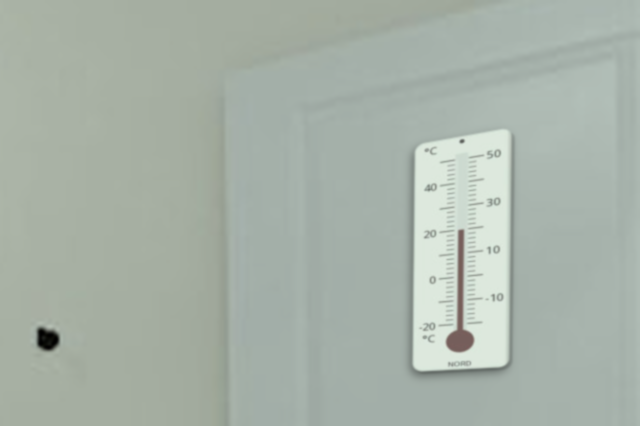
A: 20 °C
